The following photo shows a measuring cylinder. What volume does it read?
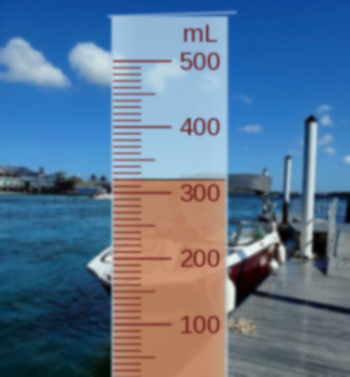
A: 320 mL
